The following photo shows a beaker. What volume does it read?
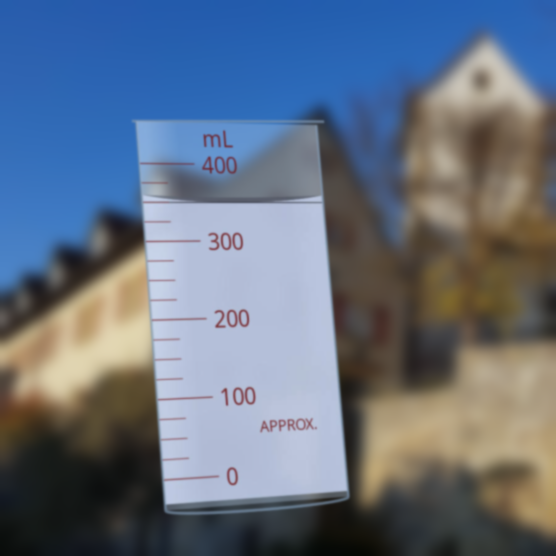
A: 350 mL
